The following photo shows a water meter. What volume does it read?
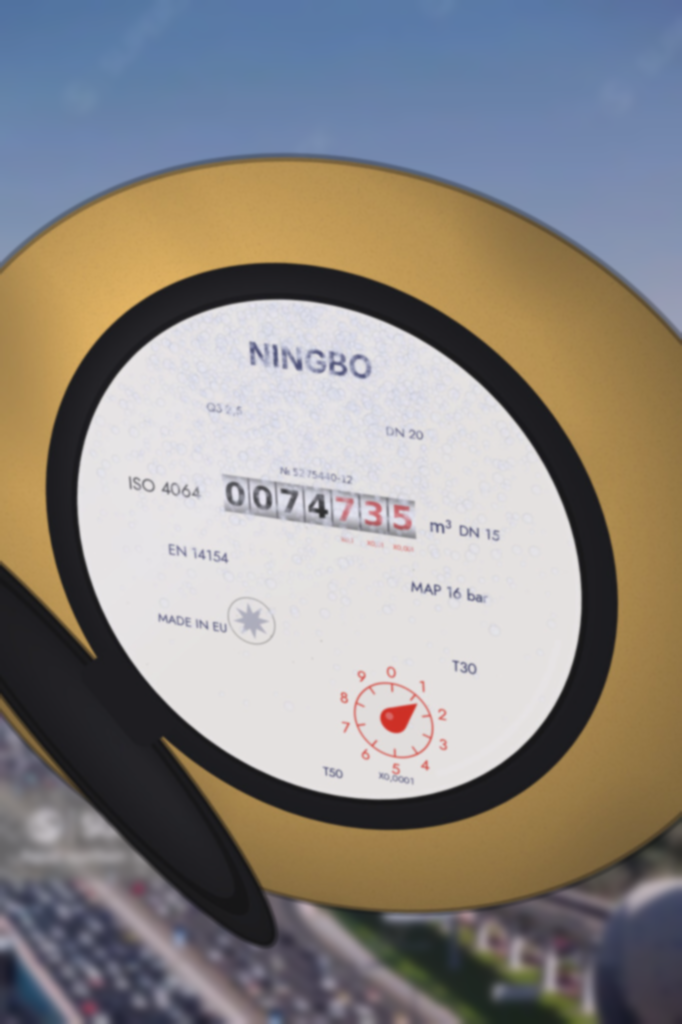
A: 74.7351 m³
